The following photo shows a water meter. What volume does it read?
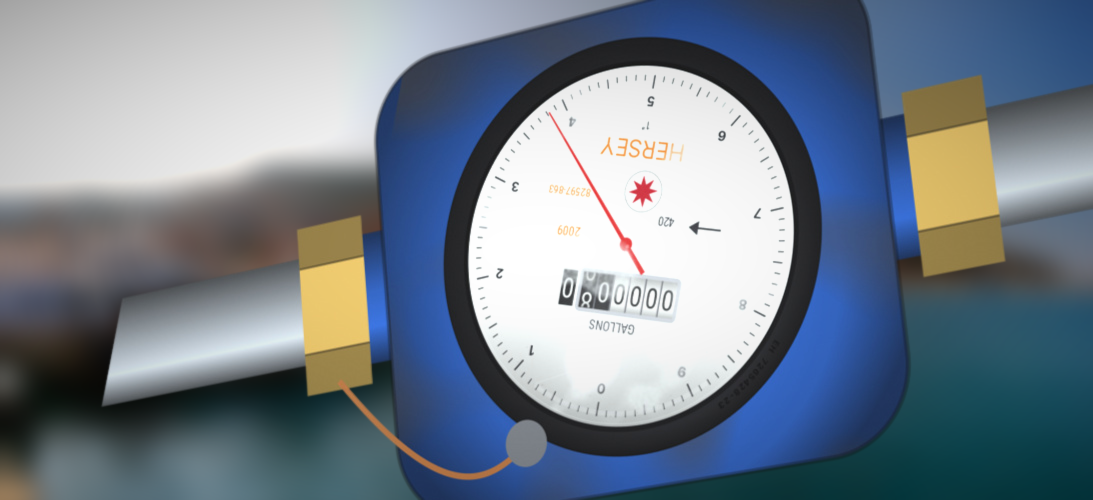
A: 83.8 gal
